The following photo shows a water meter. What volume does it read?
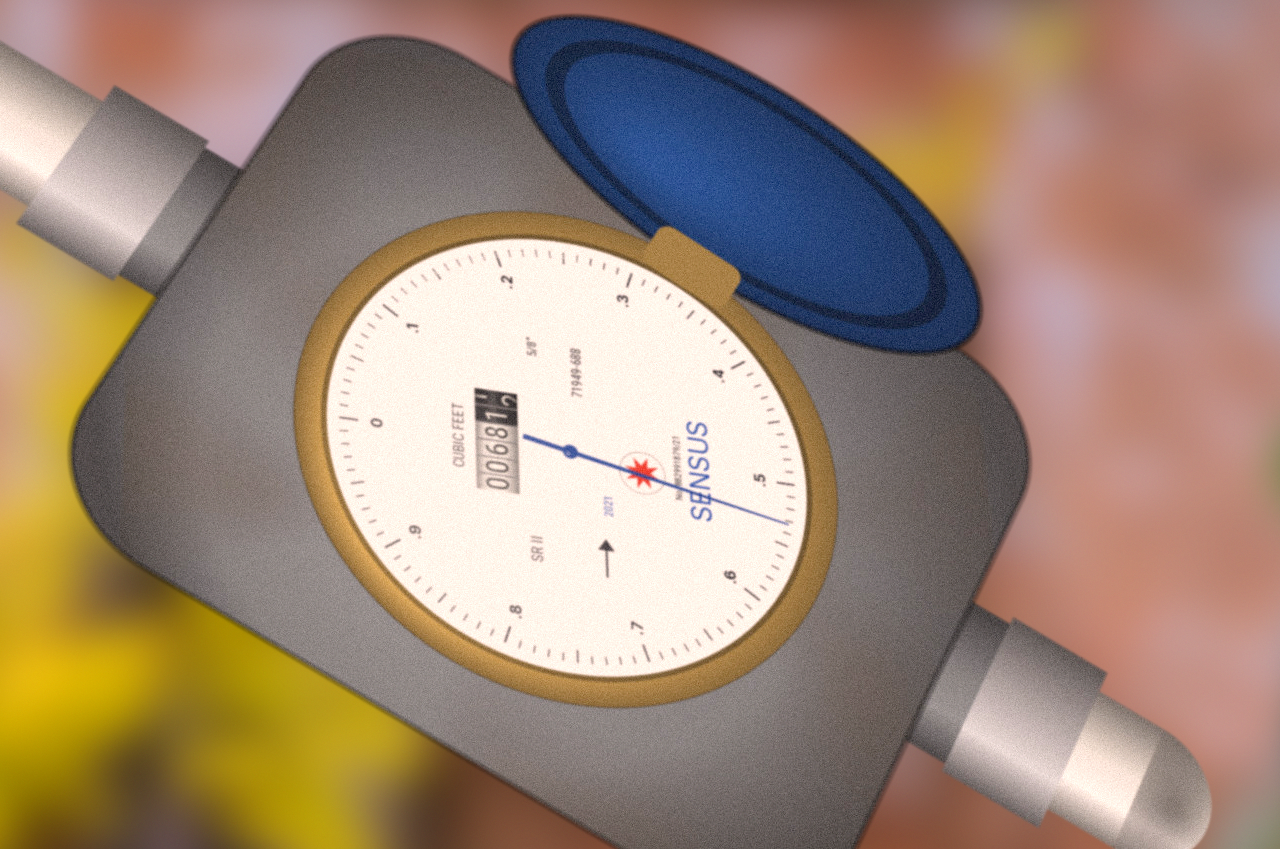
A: 6811.53 ft³
